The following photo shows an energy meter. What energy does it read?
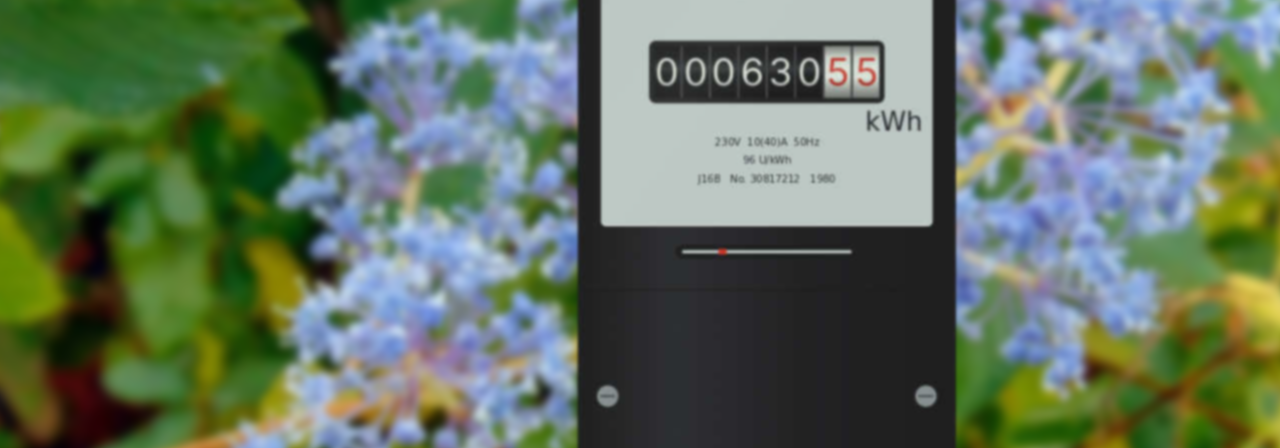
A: 630.55 kWh
